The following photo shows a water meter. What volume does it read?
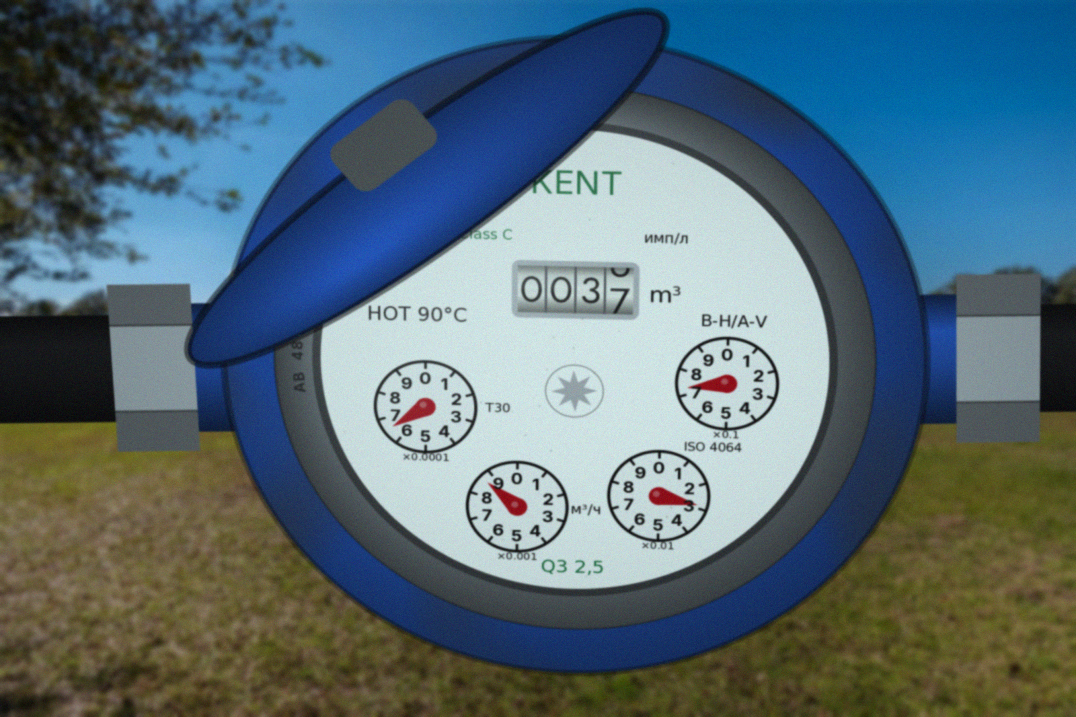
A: 36.7286 m³
